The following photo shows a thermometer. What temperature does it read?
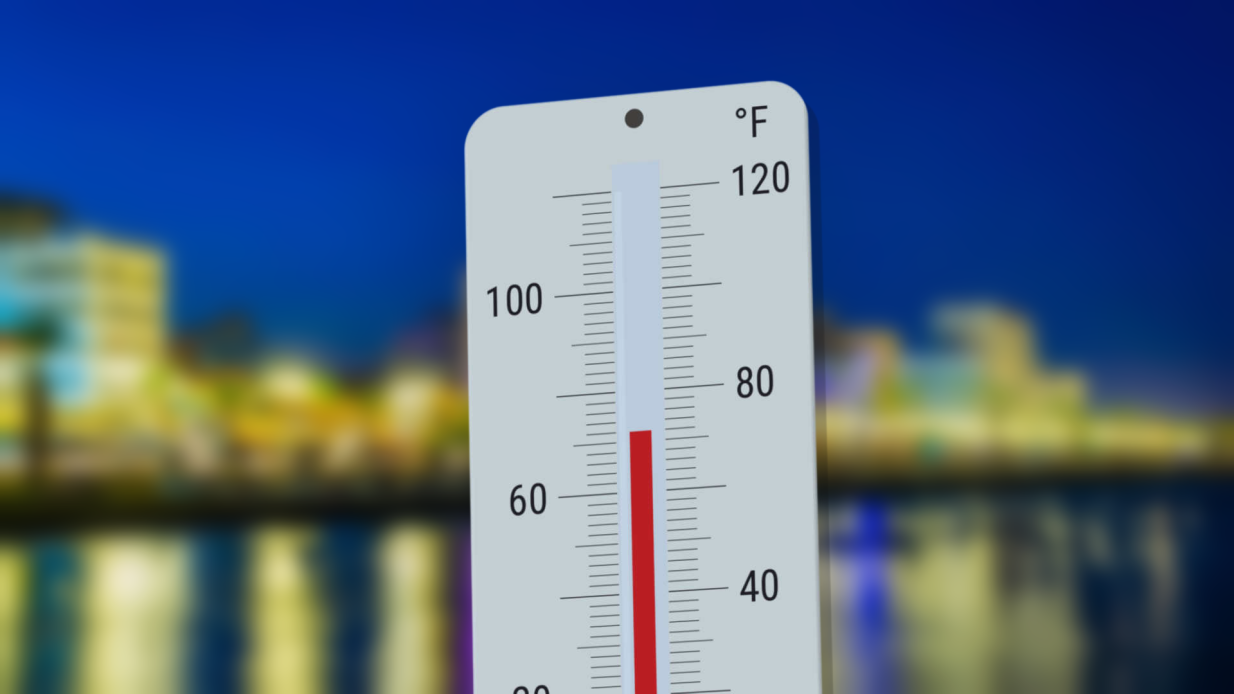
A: 72 °F
